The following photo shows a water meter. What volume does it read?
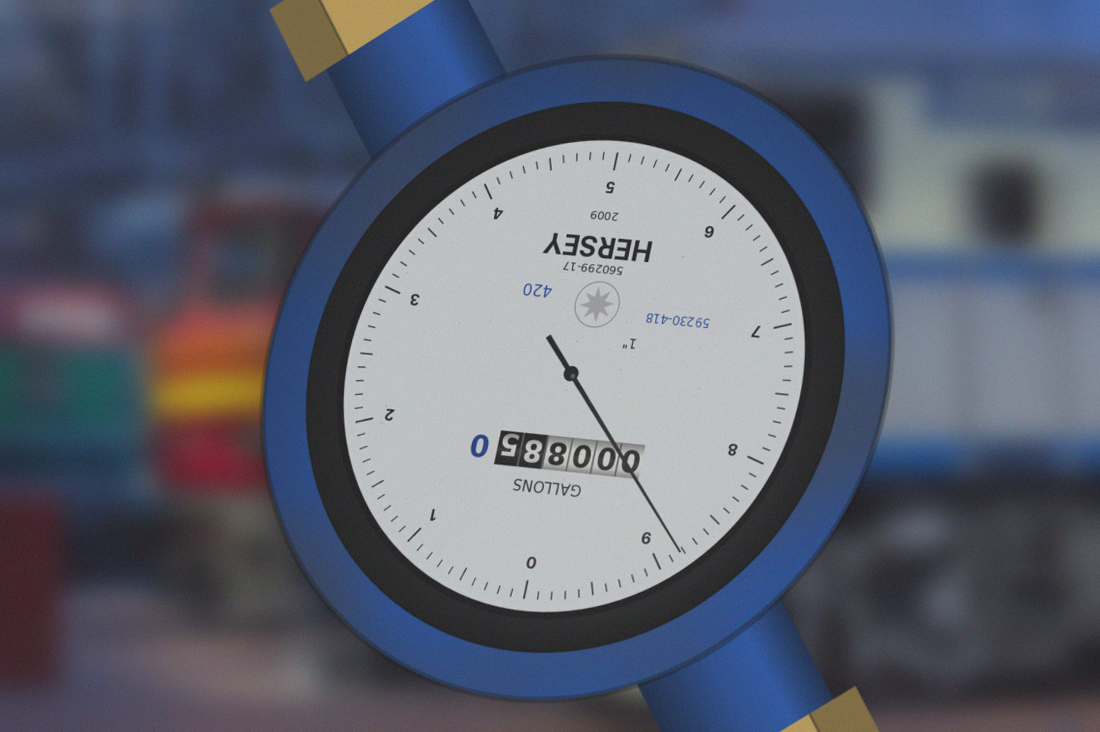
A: 8848.8 gal
